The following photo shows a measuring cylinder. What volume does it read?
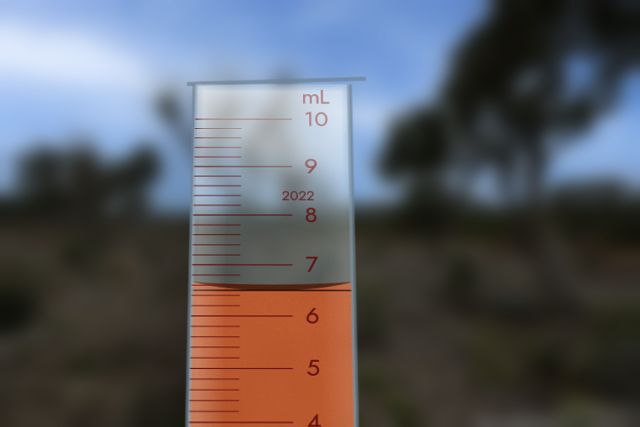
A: 6.5 mL
